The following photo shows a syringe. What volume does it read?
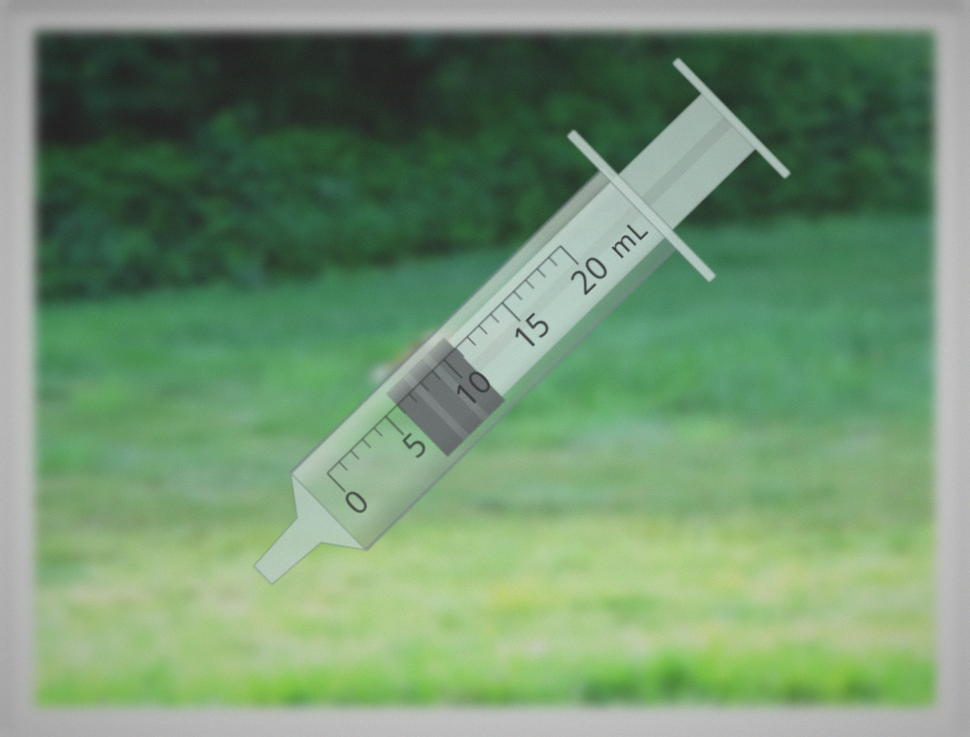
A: 6 mL
